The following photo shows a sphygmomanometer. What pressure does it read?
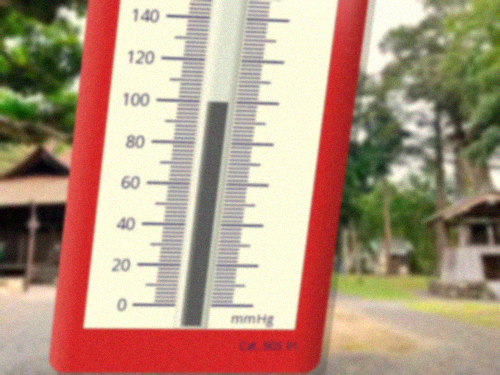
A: 100 mmHg
